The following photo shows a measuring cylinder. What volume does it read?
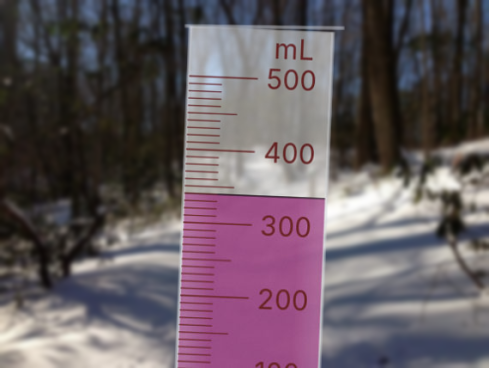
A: 340 mL
